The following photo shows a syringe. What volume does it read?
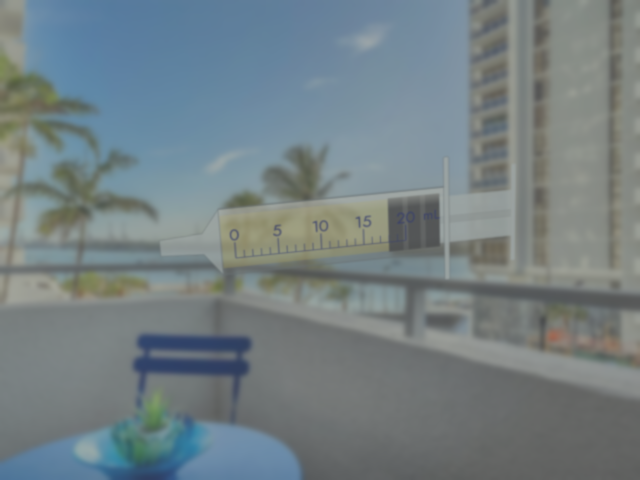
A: 18 mL
